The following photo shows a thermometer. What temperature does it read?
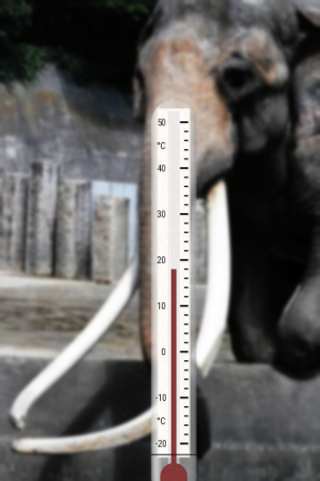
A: 18 °C
